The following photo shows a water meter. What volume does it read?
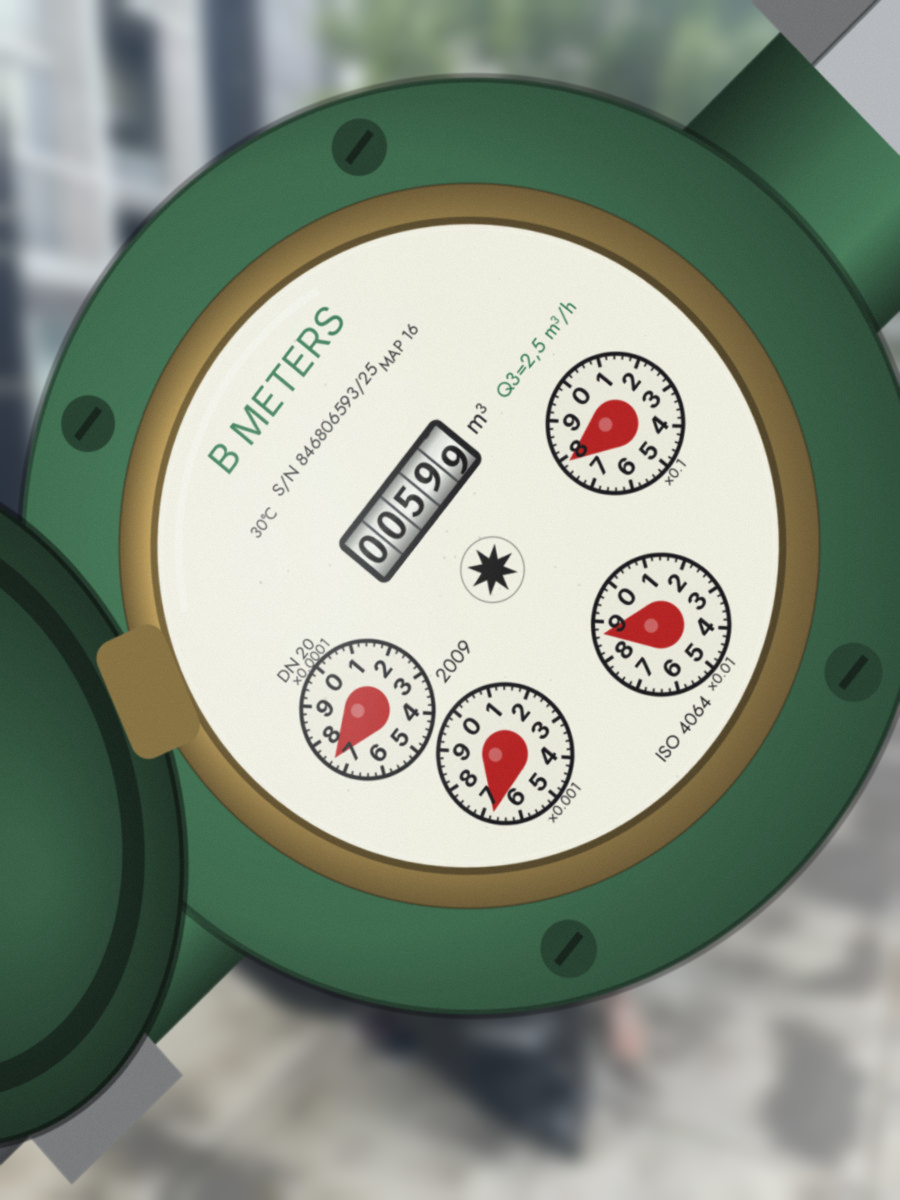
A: 598.7867 m³
